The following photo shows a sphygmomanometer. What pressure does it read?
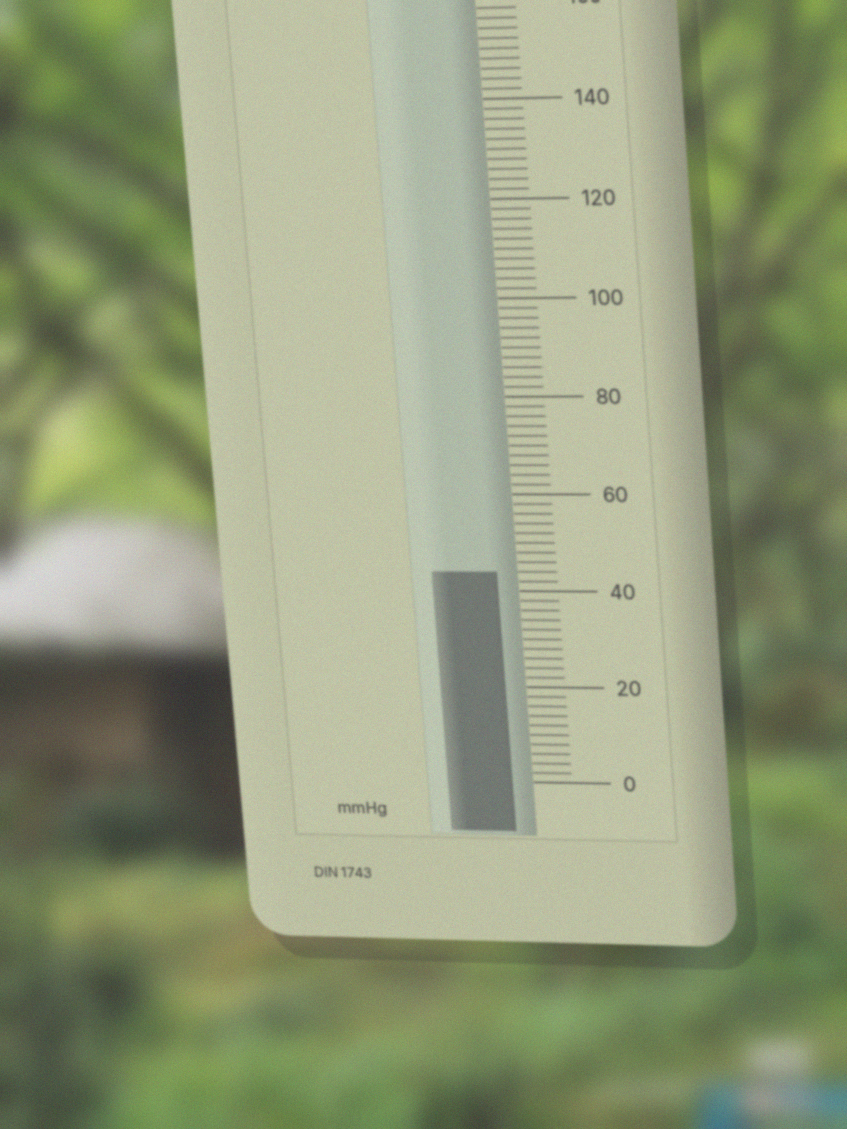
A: 44 mmHg
